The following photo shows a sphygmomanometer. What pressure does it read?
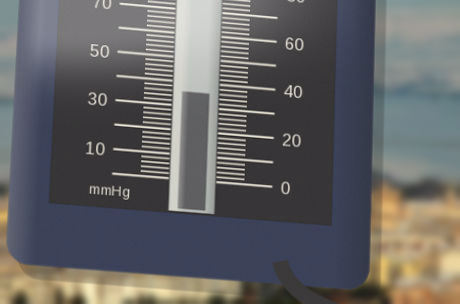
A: 36 mmHg
